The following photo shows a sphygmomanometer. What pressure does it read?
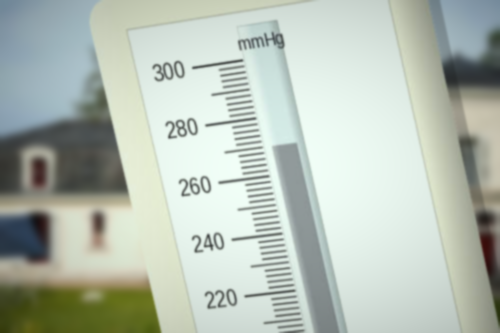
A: 270 mmHg
